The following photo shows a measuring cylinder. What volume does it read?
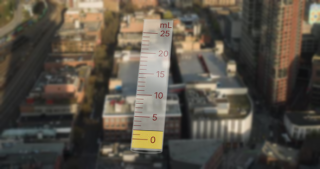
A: 2 mL
